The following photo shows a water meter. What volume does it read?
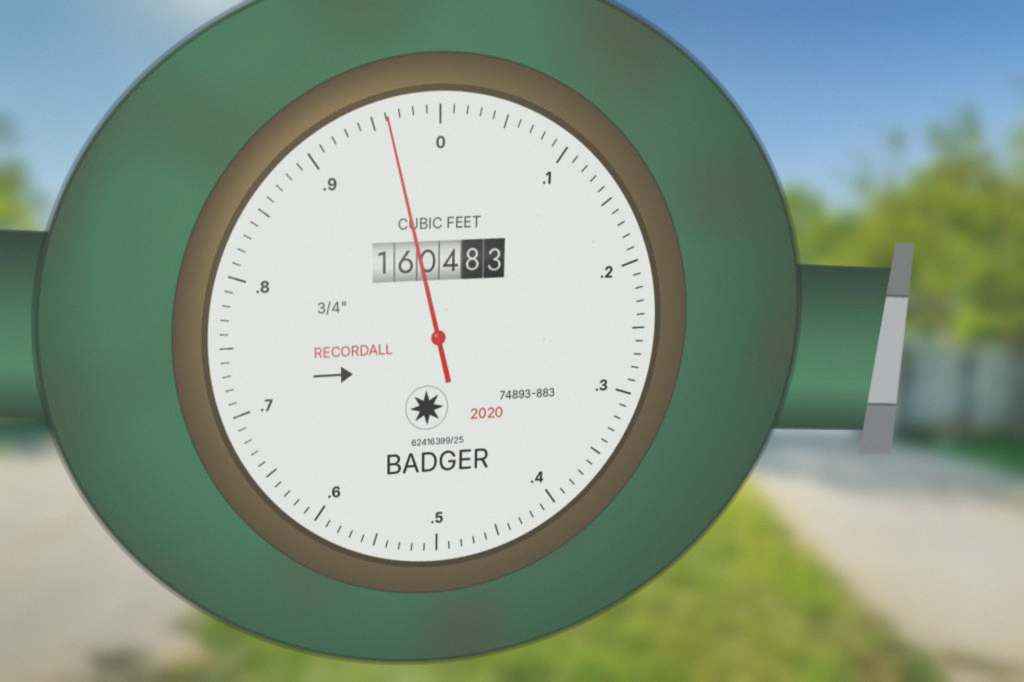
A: 160482.96 ft³
